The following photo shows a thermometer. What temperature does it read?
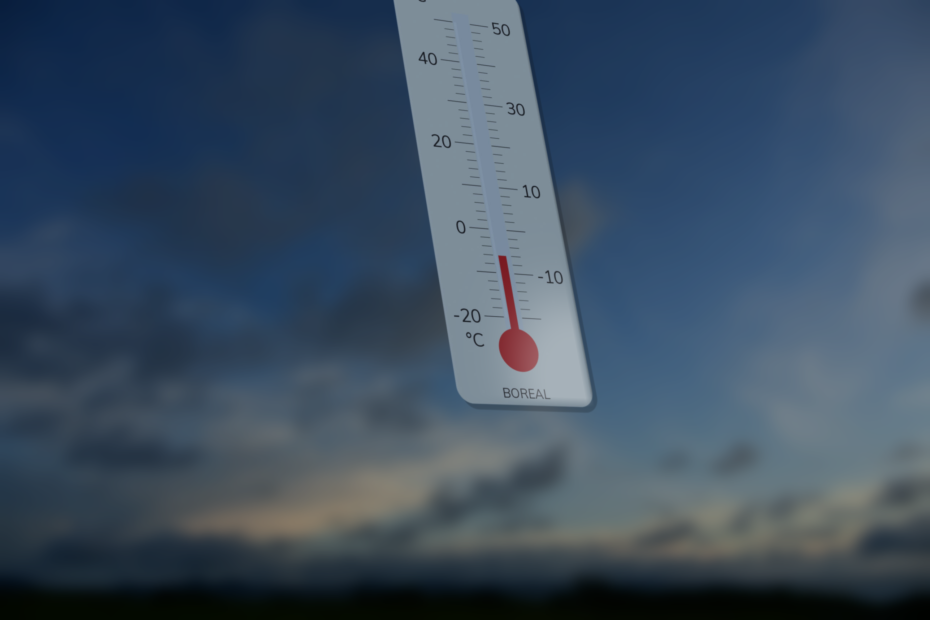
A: -6 °C
